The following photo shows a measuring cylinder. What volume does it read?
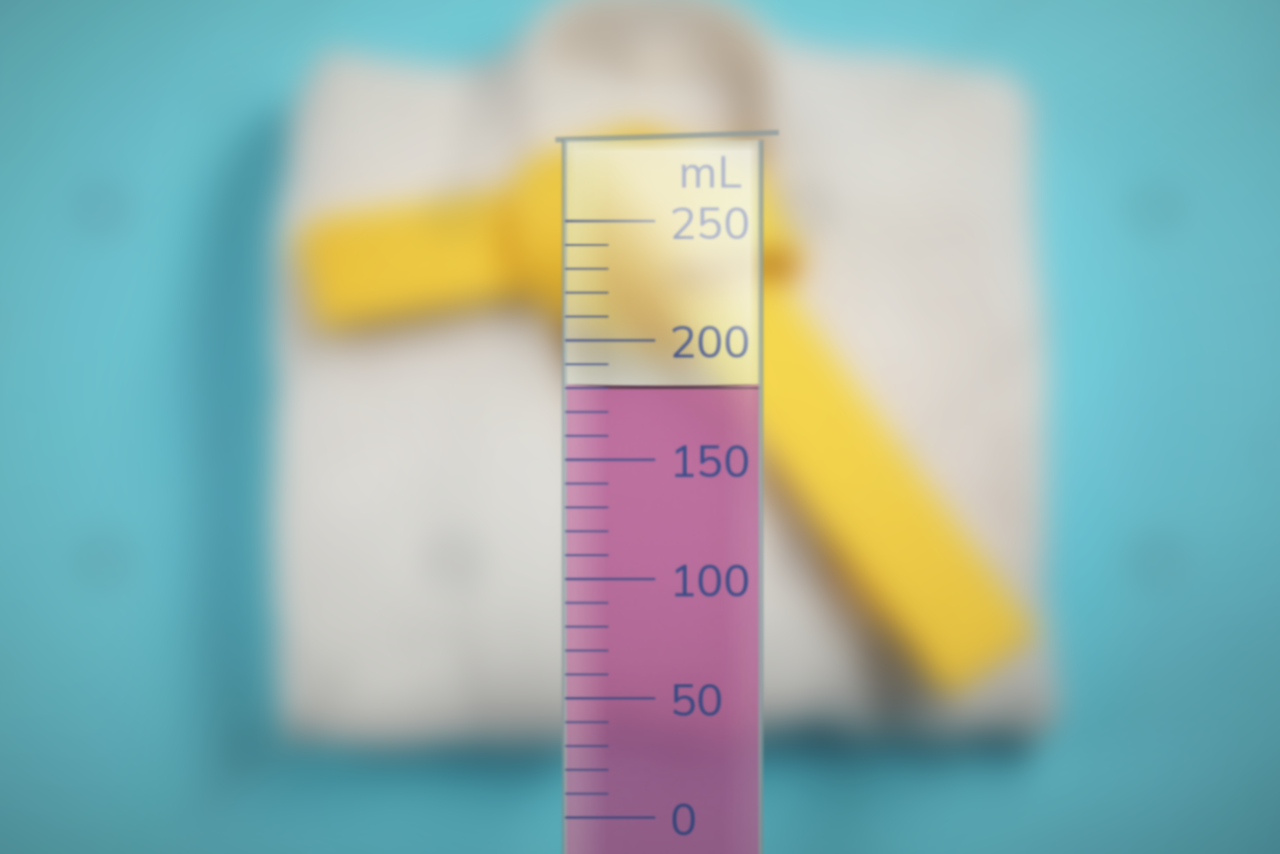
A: 180 mL
